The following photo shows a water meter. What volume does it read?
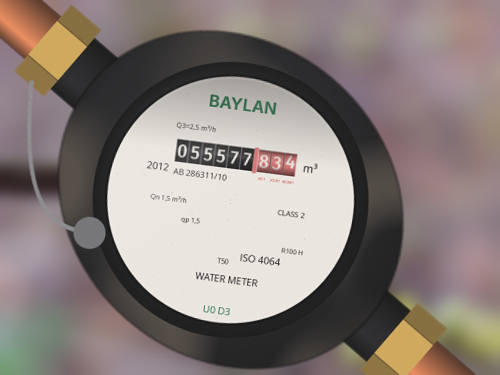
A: 55577.834 m³
